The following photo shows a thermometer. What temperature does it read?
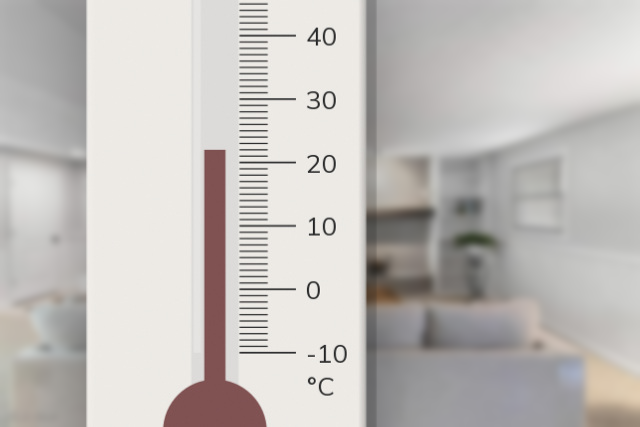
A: 22 °C
